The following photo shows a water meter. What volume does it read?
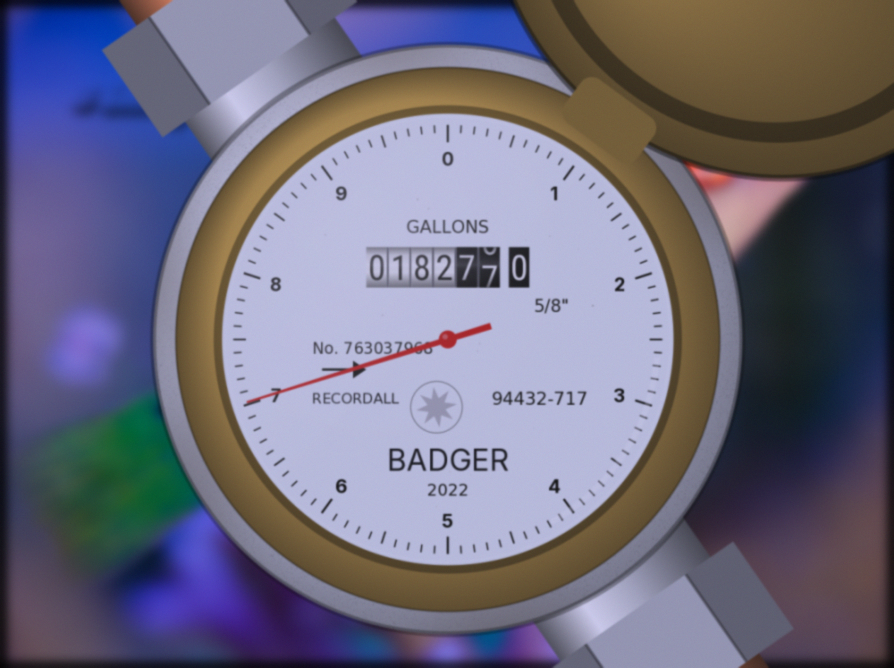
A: 182767.0 gal
